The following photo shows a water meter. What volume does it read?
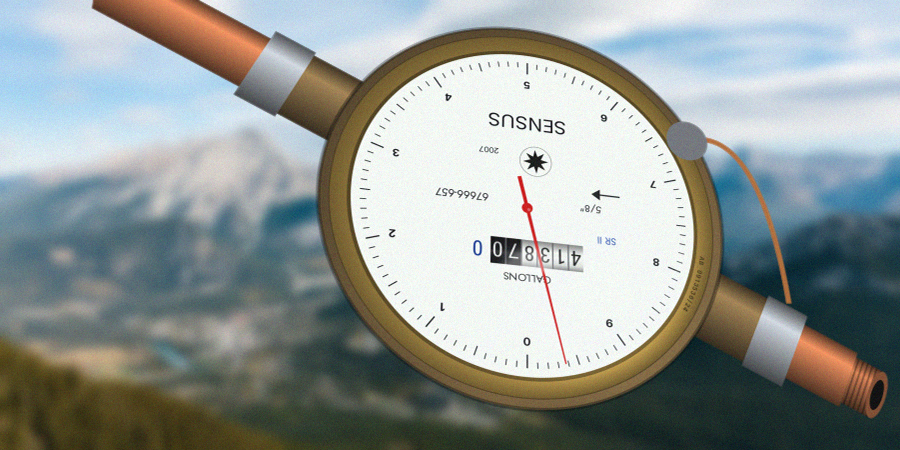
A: 4138699.6 gal
